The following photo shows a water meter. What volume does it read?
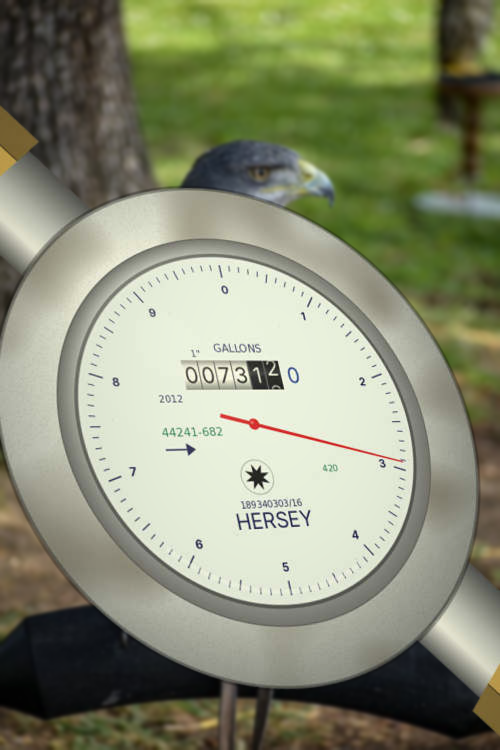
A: 73122.9 gal
